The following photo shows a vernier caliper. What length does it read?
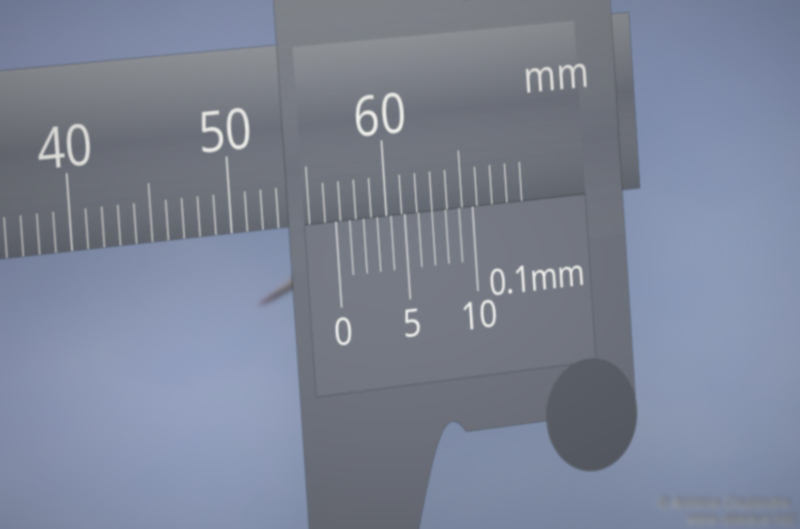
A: 56.7 mm
